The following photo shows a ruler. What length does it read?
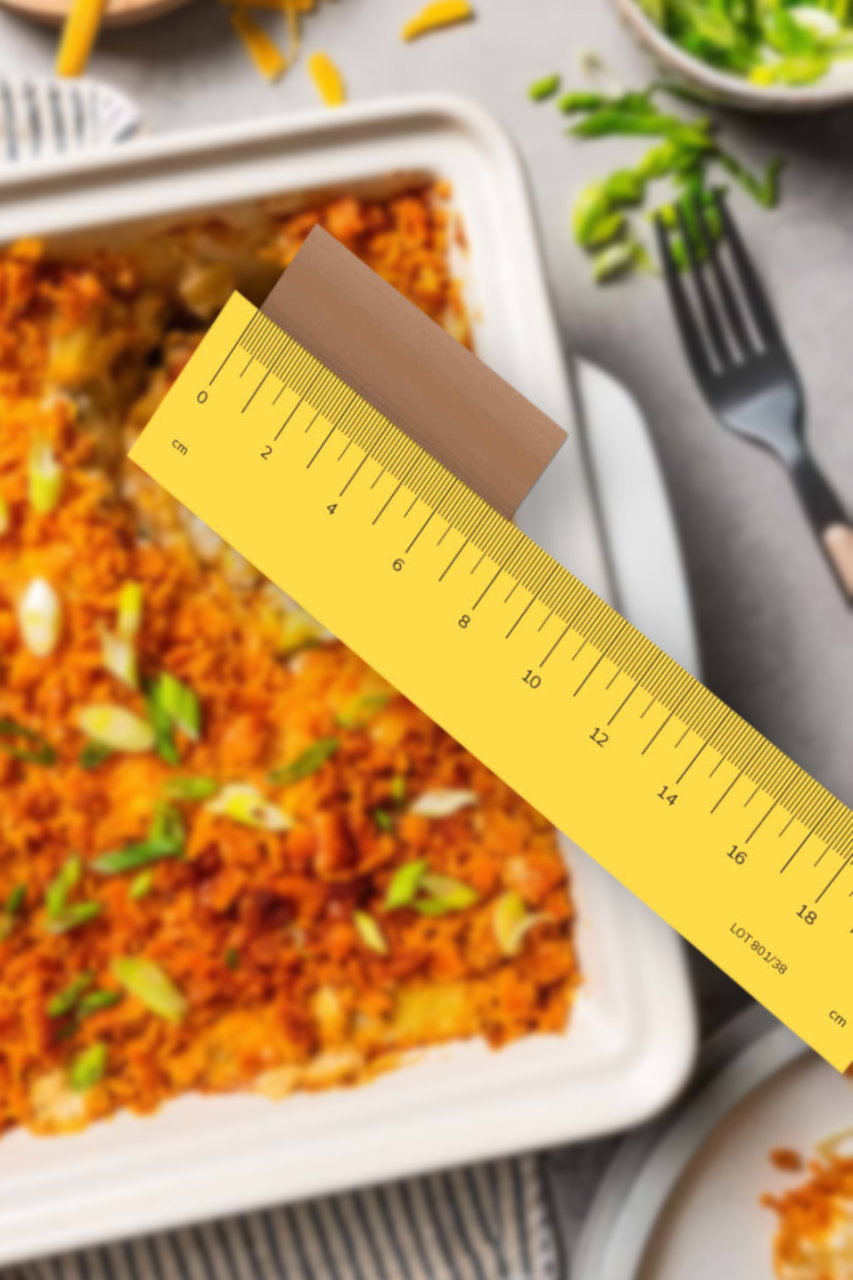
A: 7.5 cm
